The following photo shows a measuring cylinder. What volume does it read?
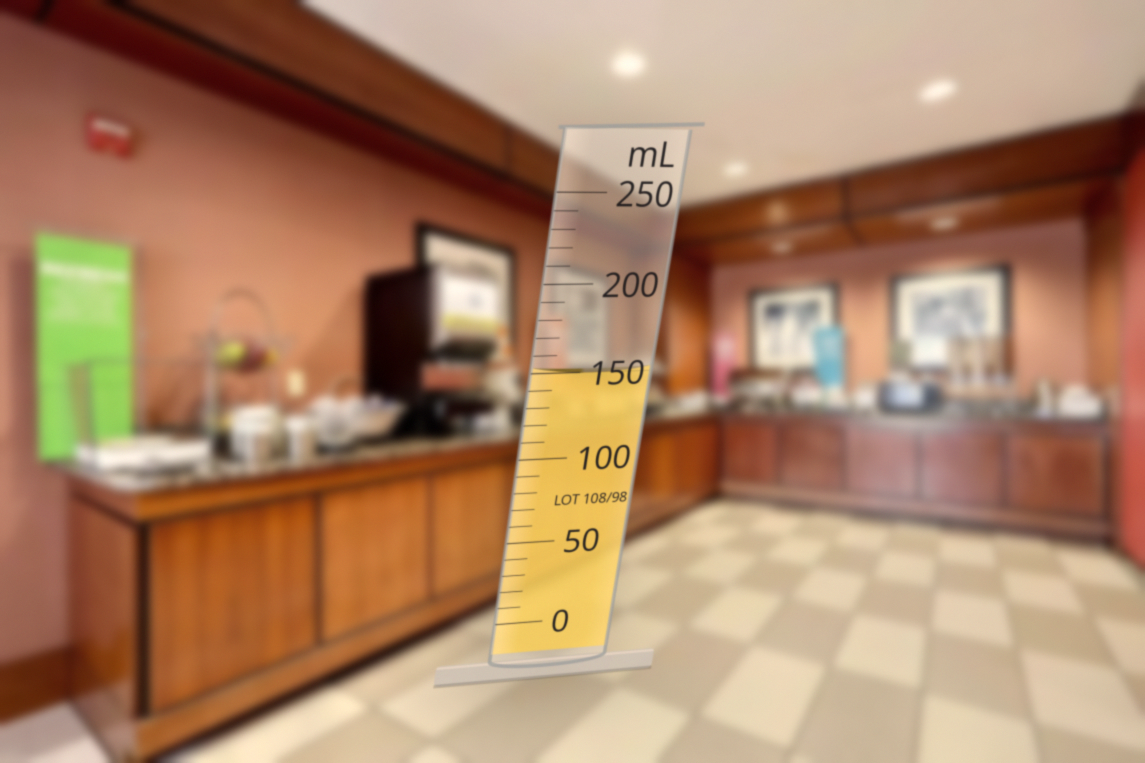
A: 150 mL
